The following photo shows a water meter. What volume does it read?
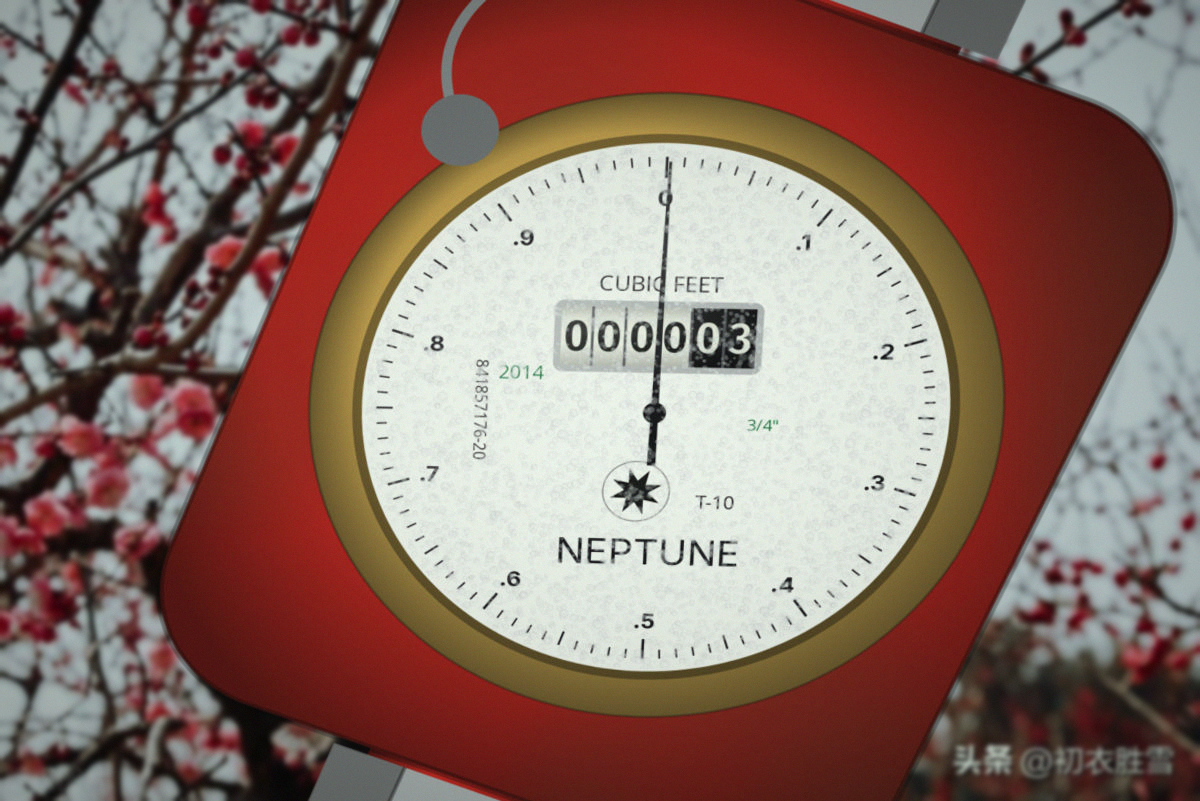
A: 3.00 ft³
